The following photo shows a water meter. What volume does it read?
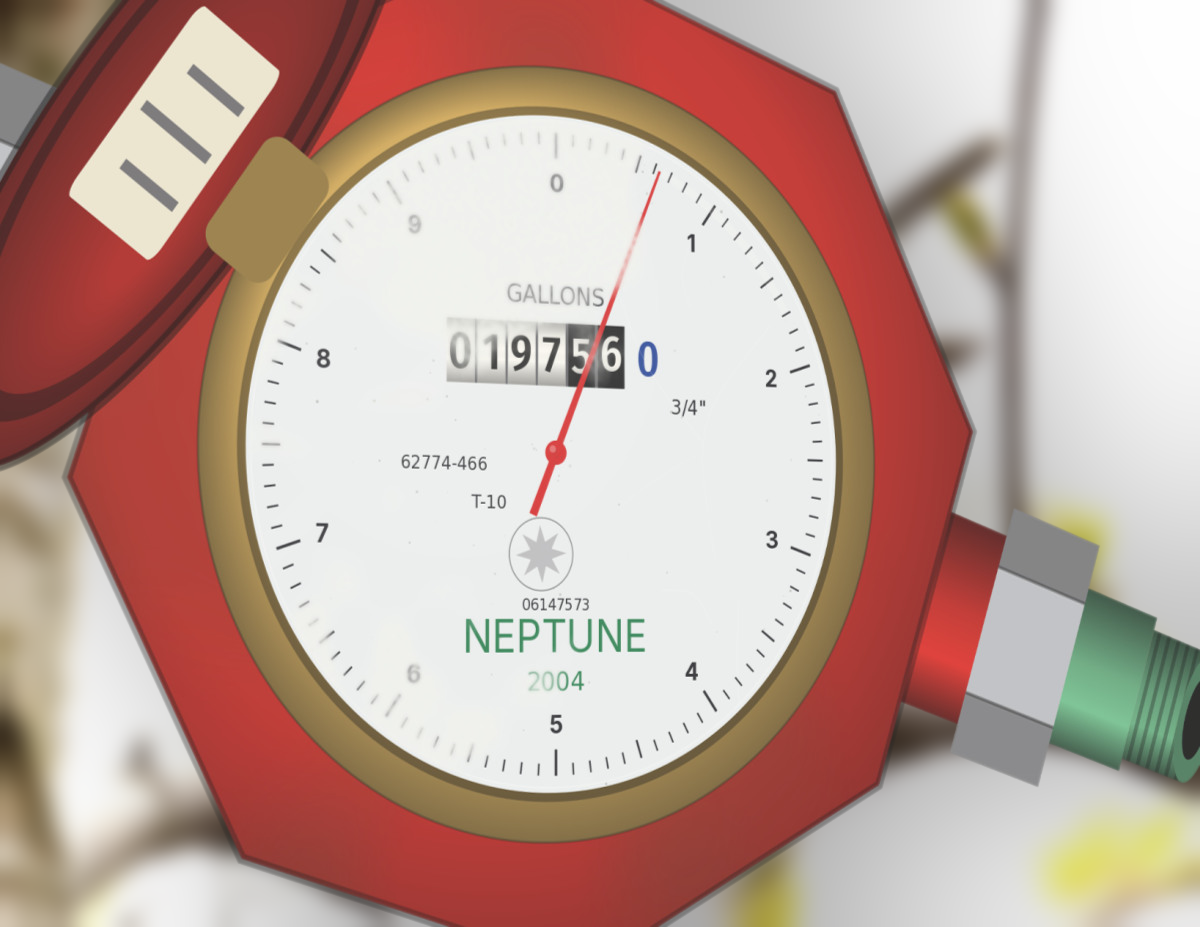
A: 197560.6 gal
